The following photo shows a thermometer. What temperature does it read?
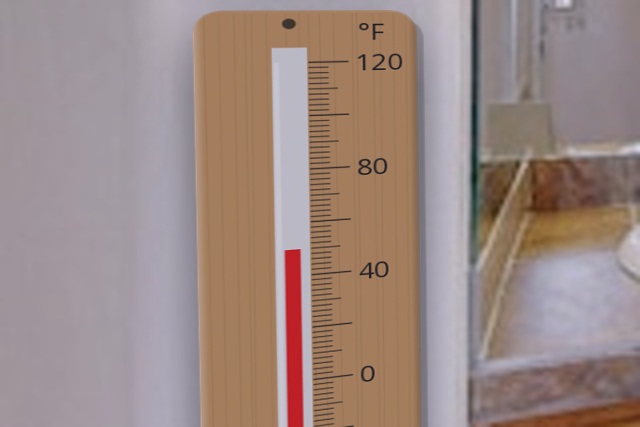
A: 50 °F
